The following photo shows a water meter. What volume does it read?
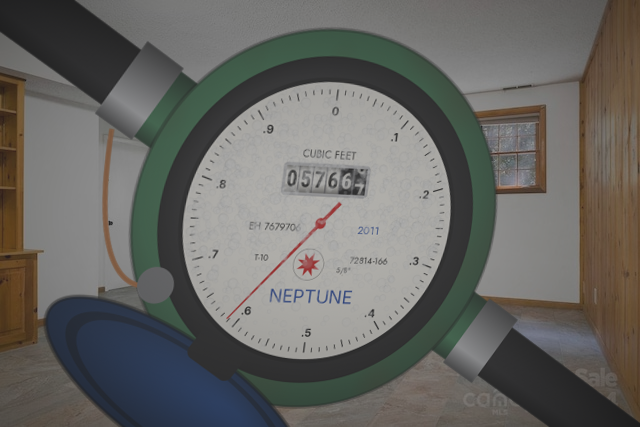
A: 57666.61 ft³
